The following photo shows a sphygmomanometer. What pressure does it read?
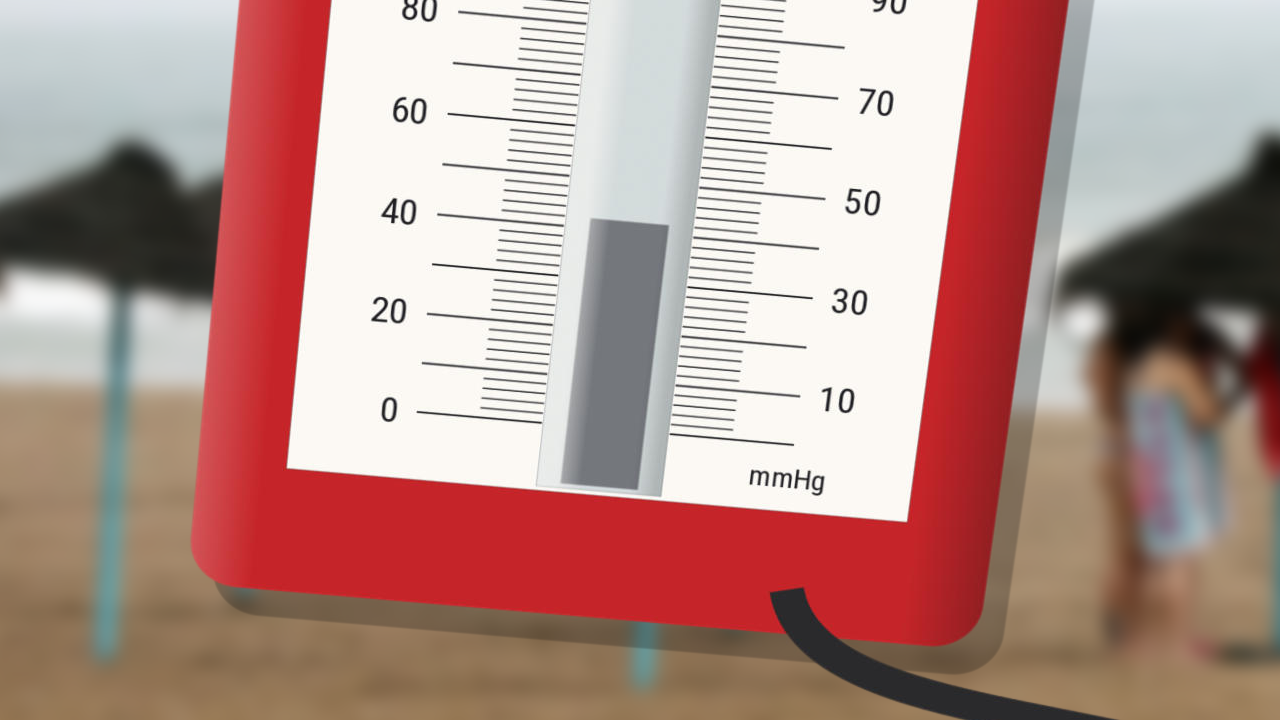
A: 42 mmHg
